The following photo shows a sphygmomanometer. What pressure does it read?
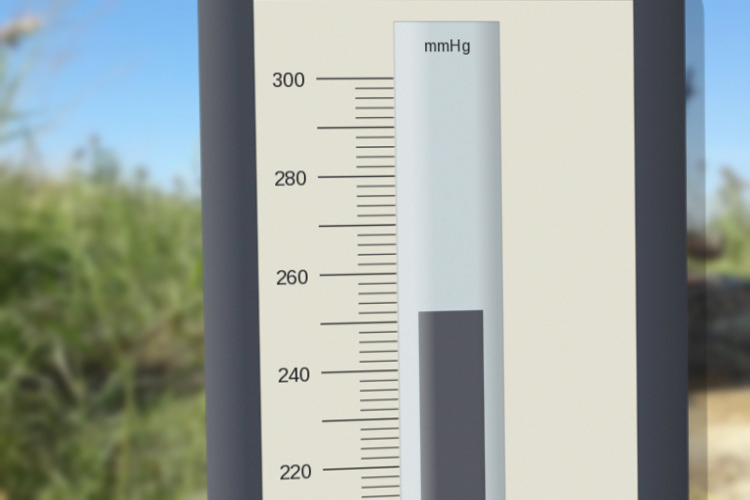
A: 252 mmHg
